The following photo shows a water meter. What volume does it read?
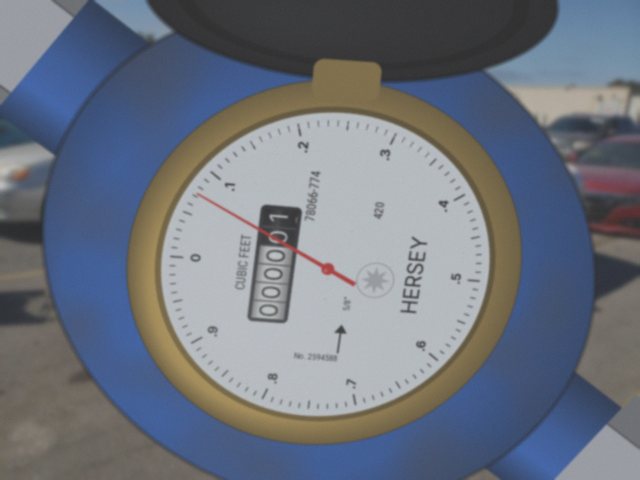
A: 1.07 ft³
